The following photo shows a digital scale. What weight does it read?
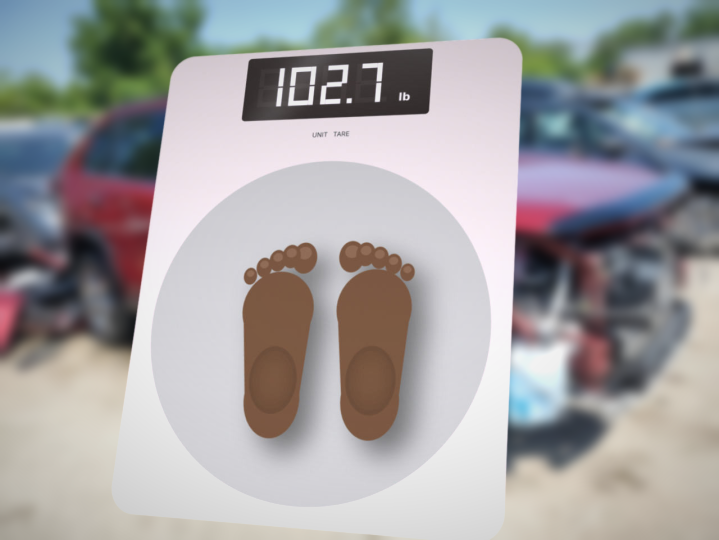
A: 102.7 lb
